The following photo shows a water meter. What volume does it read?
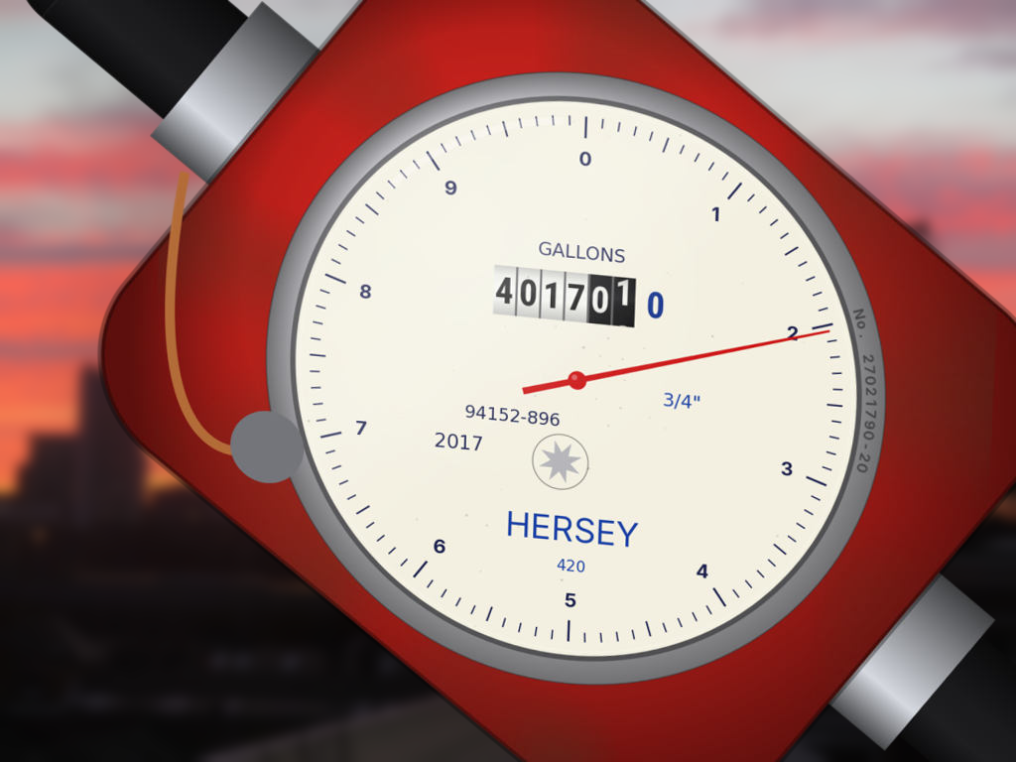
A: 4017012.0 gal
